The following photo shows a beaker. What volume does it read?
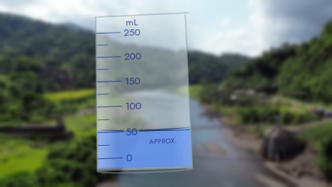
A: 50 mL
